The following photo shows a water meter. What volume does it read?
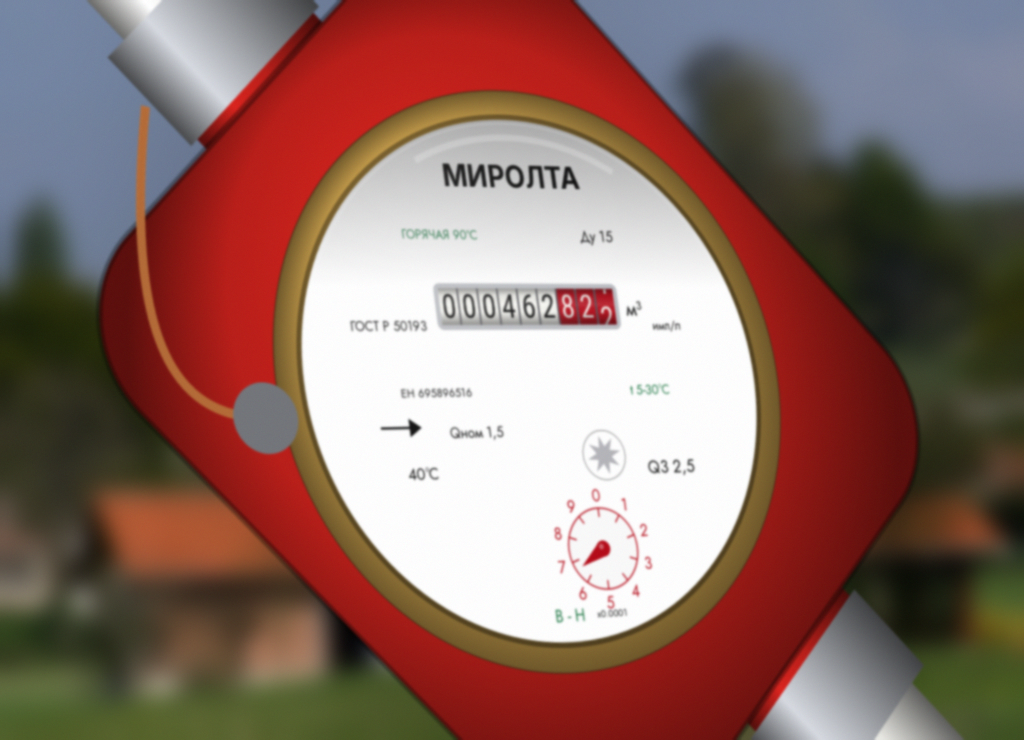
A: 462.8216 m³
